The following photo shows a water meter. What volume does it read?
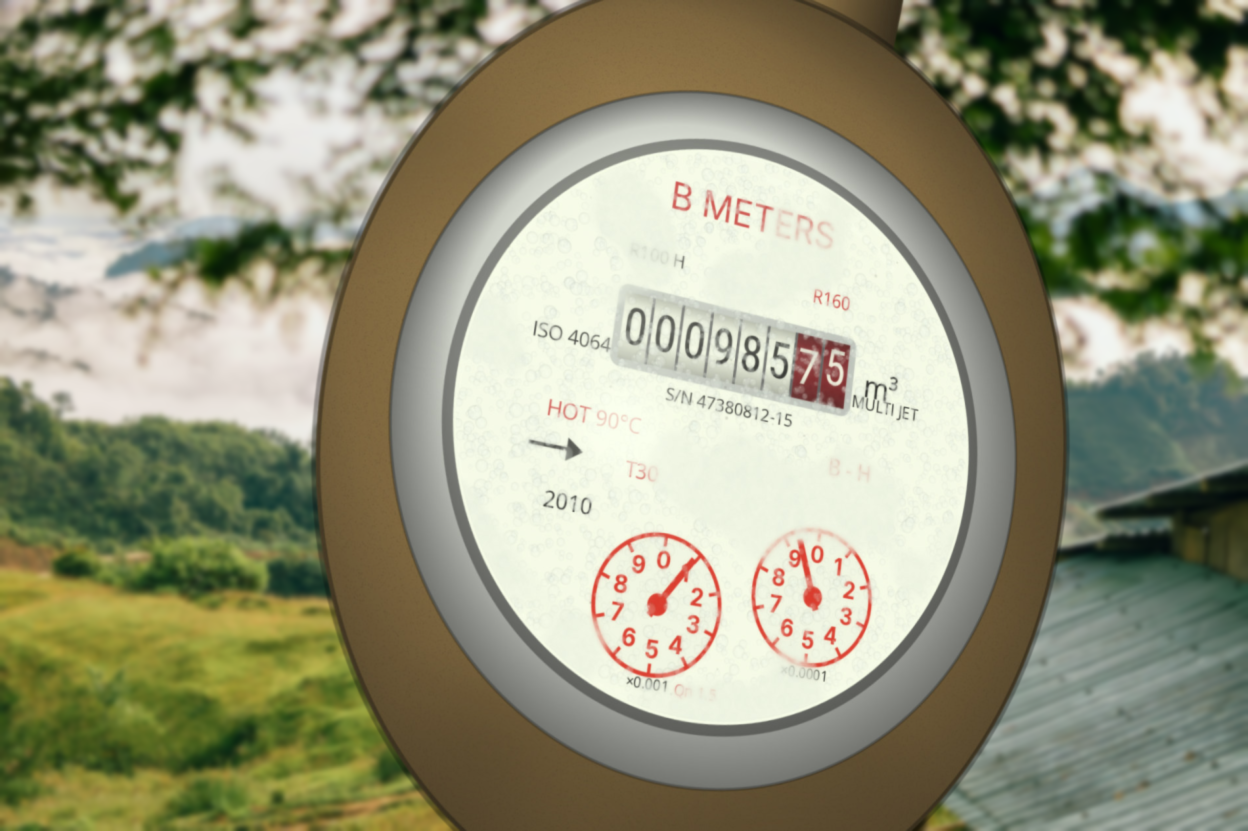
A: 985.7509 m³
